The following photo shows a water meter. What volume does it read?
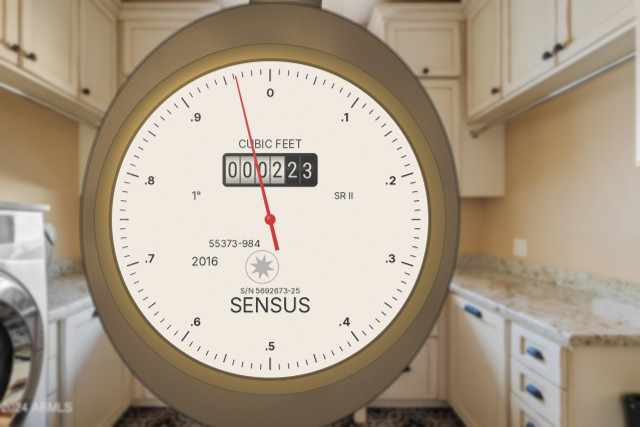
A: 222.96 ft³
